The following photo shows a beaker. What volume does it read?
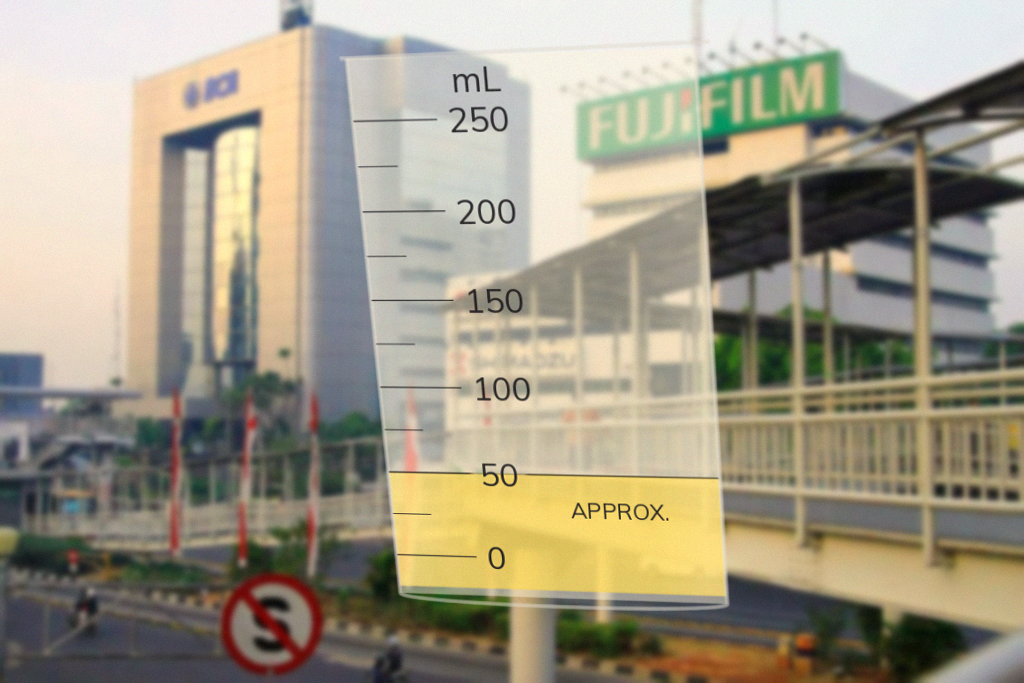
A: 50 mL
